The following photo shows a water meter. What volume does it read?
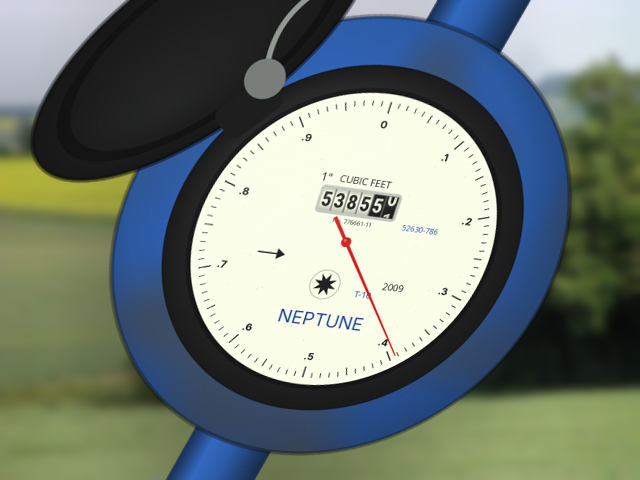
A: 538550.39 ft³
